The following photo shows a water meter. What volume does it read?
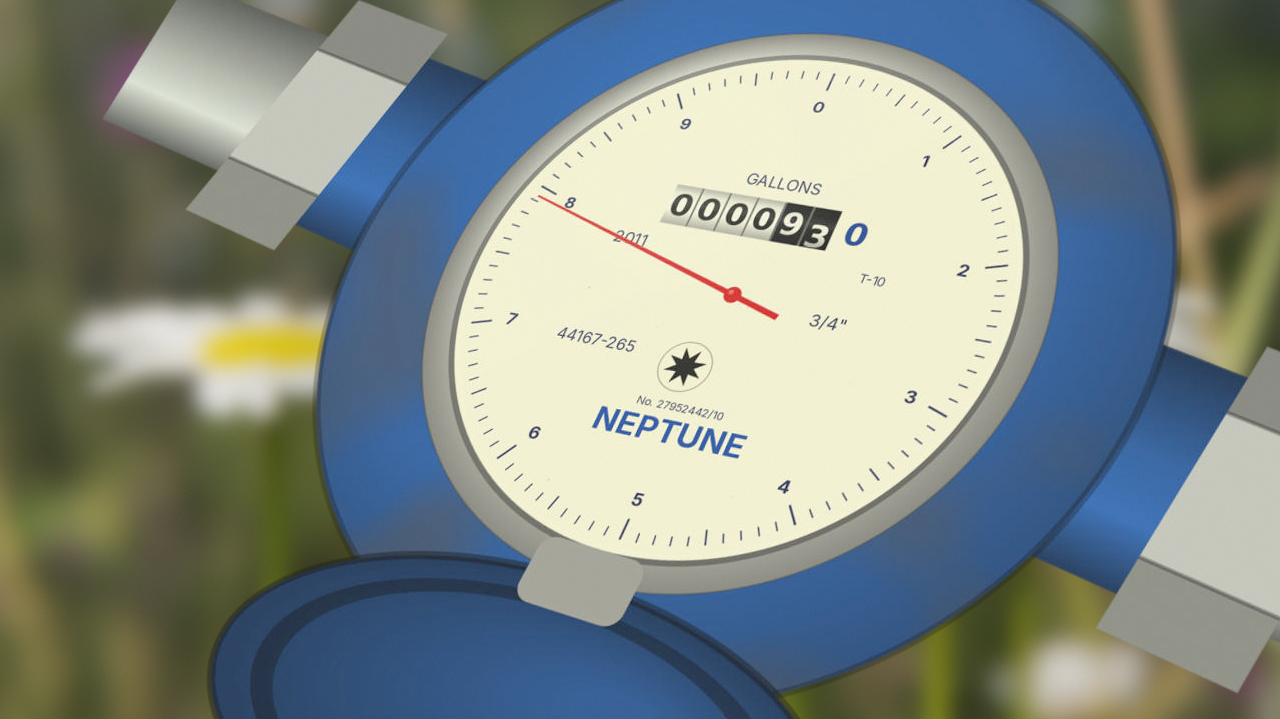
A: 927.9 gal
